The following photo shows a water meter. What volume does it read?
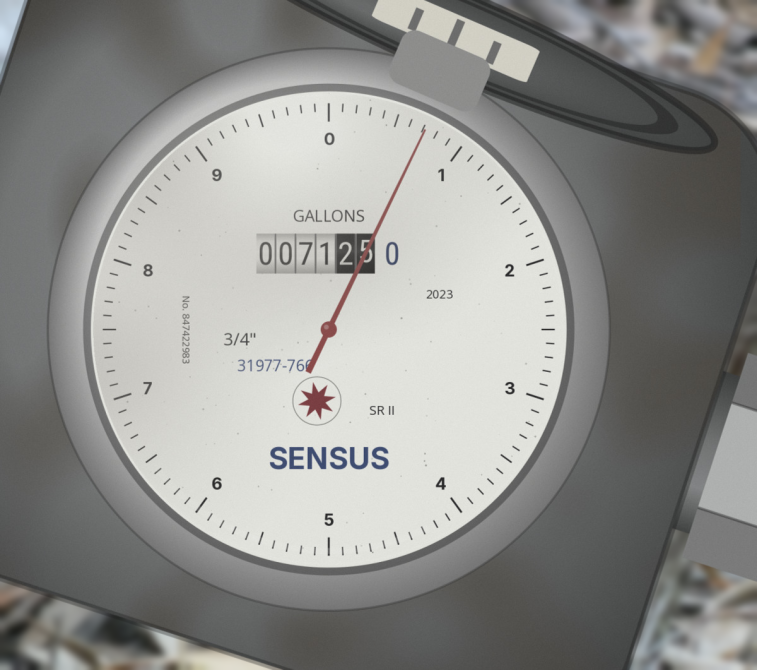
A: 71250.7 gal
